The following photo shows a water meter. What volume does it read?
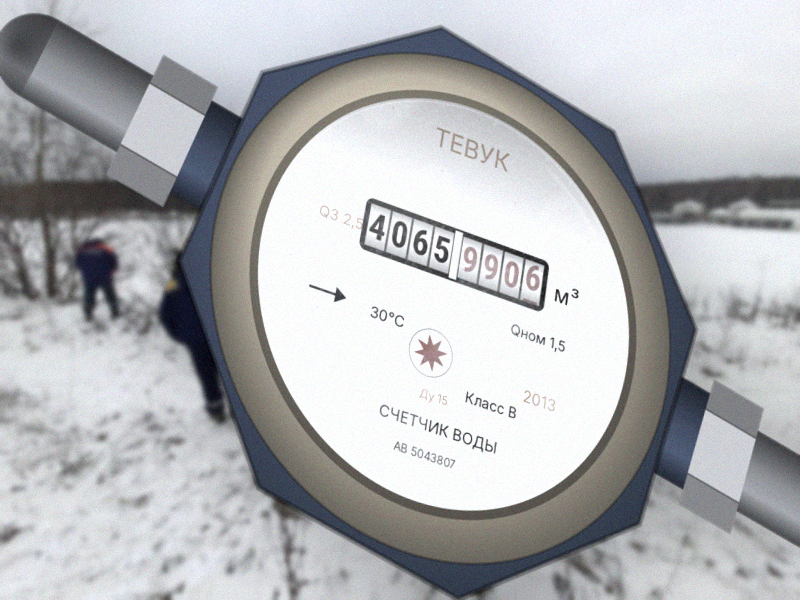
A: 4065.9906 m³
